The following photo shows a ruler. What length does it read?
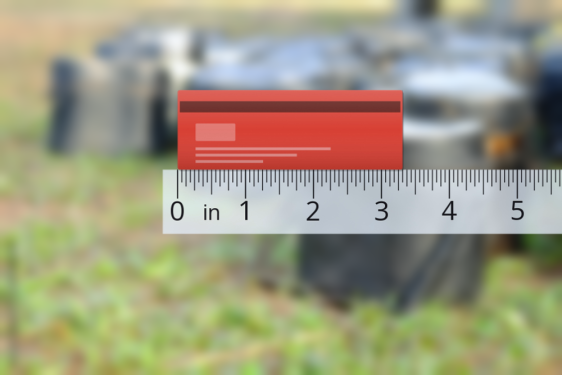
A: 3.3125 in
